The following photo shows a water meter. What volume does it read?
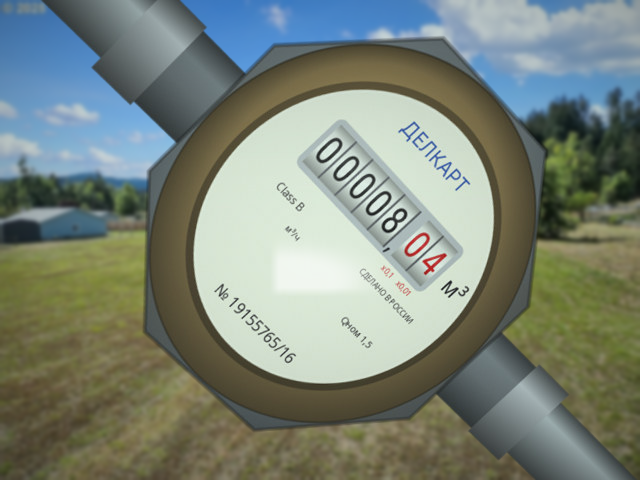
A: 8.04 m³
